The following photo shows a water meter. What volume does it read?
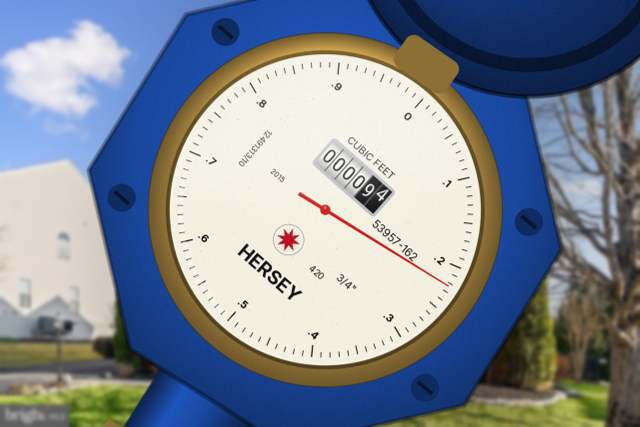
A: 94.22 ft³
